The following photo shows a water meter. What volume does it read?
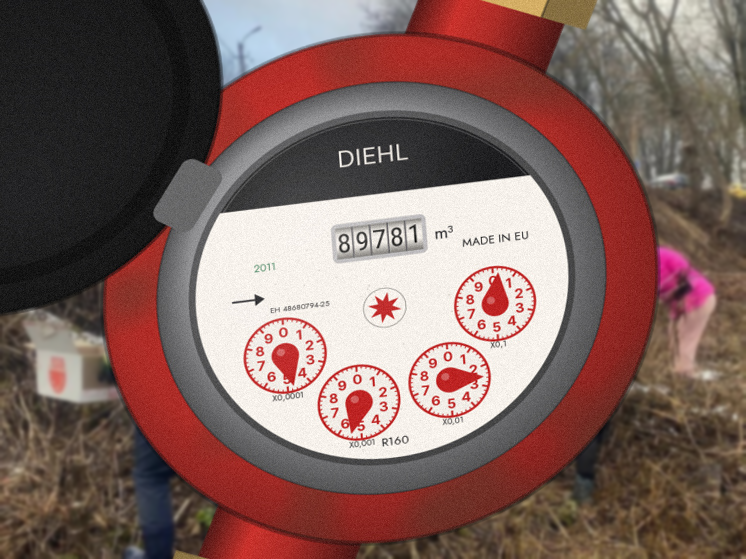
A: 89781.0254 m³
